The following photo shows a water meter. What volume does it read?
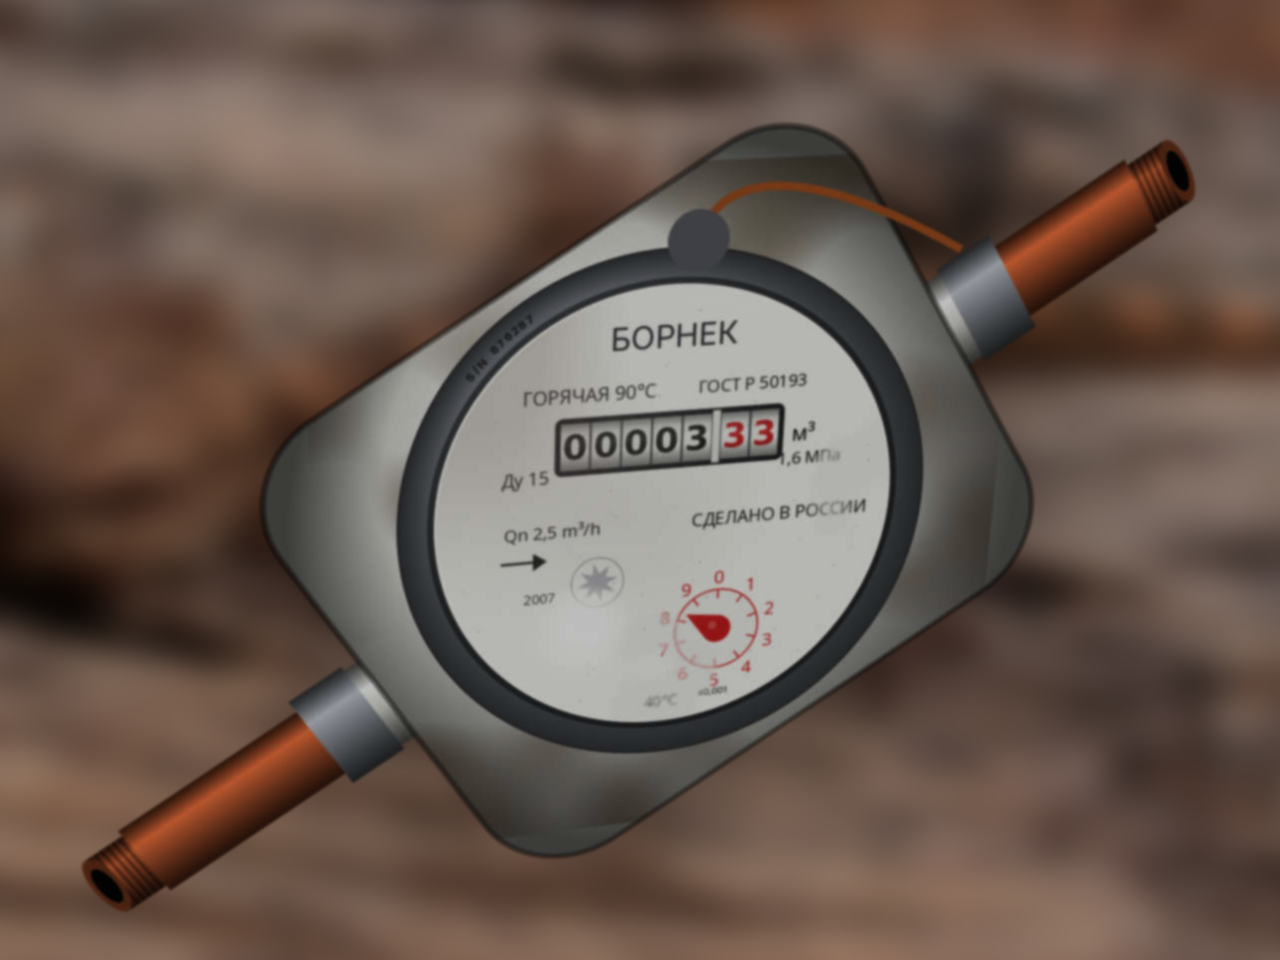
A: 3.338 m³
